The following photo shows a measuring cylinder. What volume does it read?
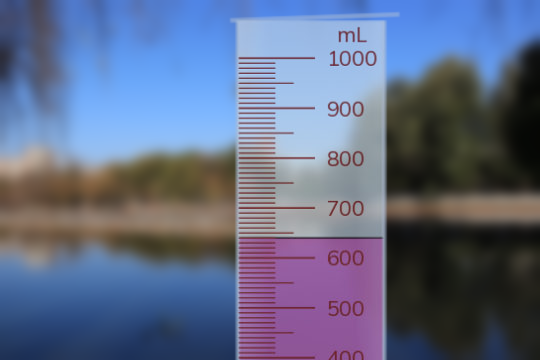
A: 640 mL
